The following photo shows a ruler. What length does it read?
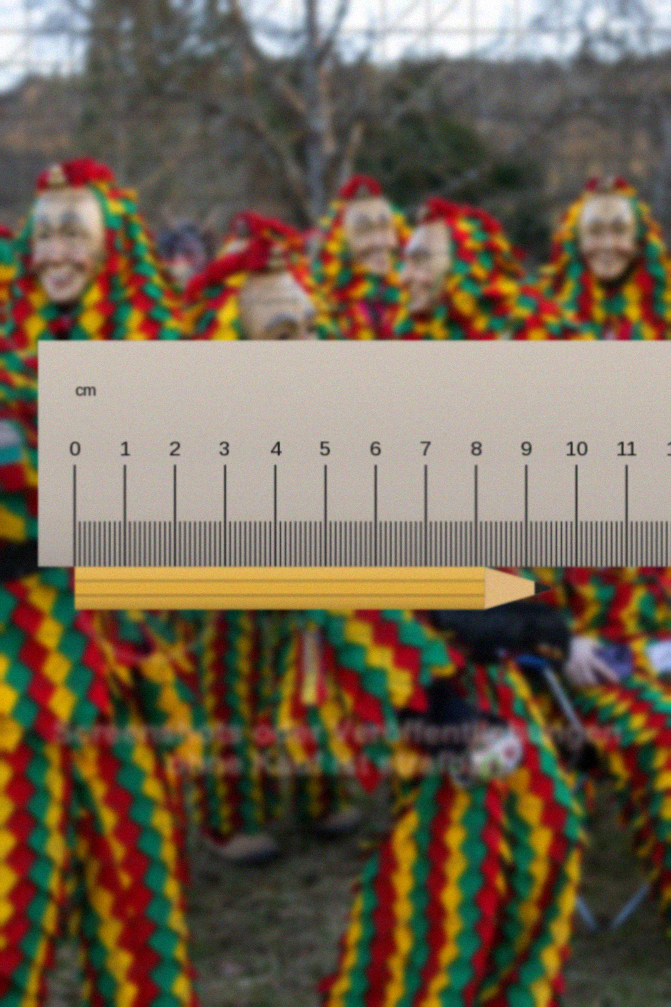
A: 9.5 cm
